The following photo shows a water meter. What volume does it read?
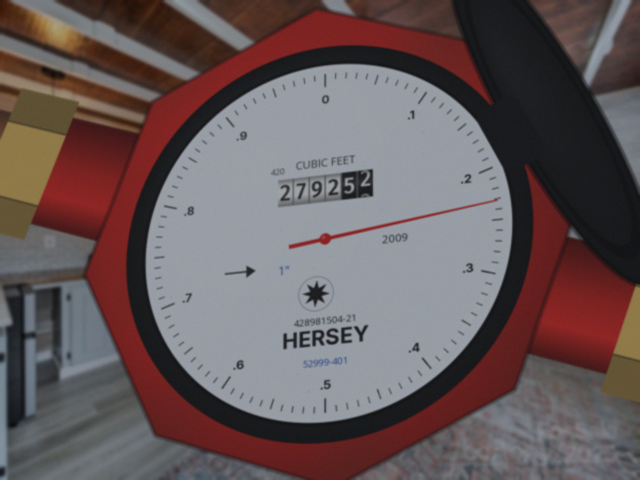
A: 279252.23 ft³
